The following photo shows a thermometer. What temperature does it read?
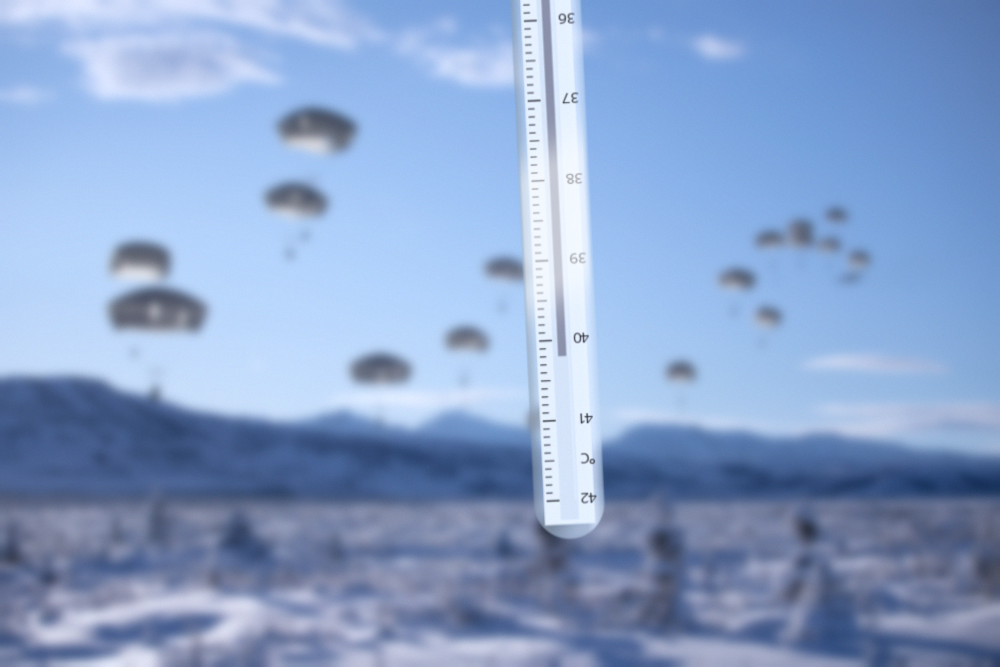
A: 40.2 °C
